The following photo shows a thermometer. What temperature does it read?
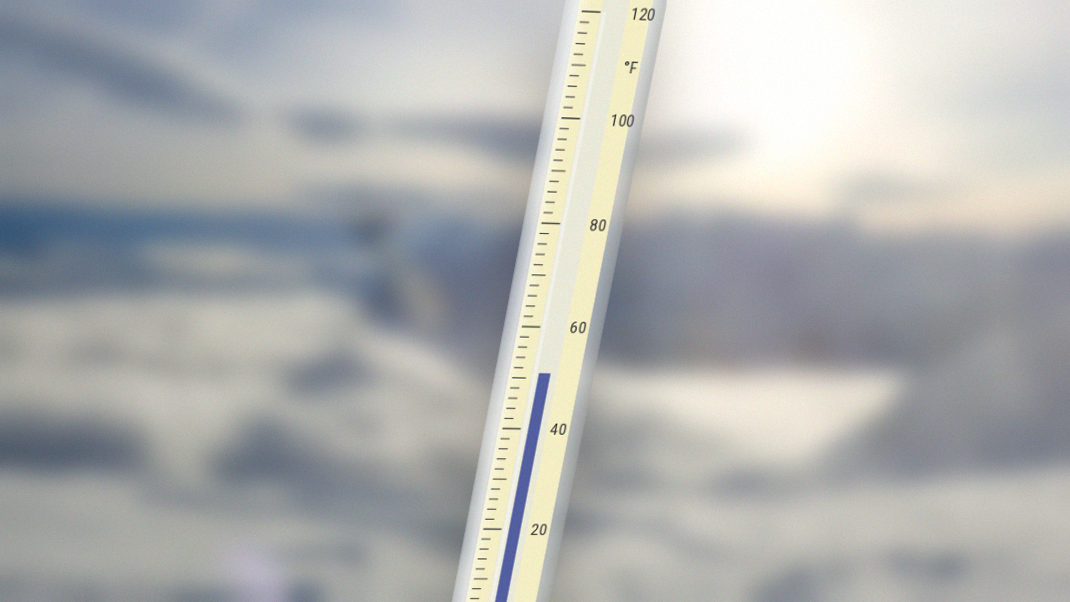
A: 51 °F
